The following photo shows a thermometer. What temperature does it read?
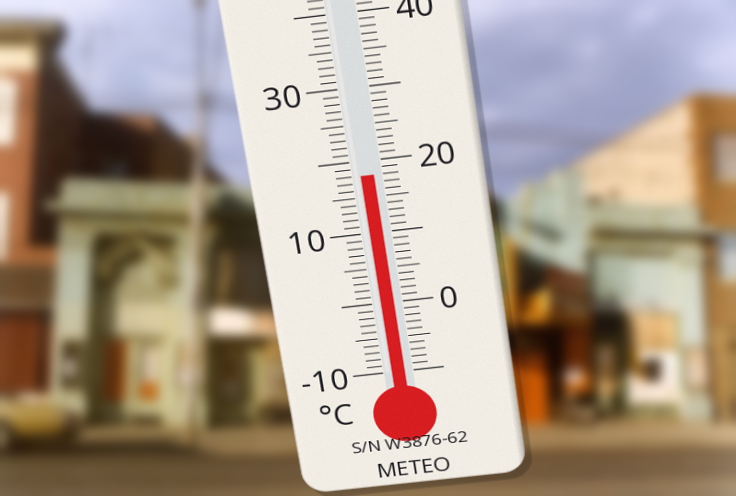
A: 18 °C
